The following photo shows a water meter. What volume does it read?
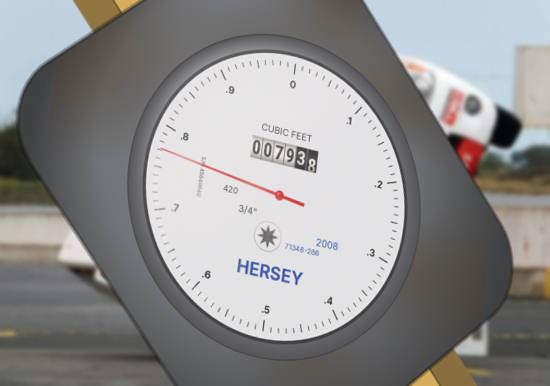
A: 7937.77 ft³
